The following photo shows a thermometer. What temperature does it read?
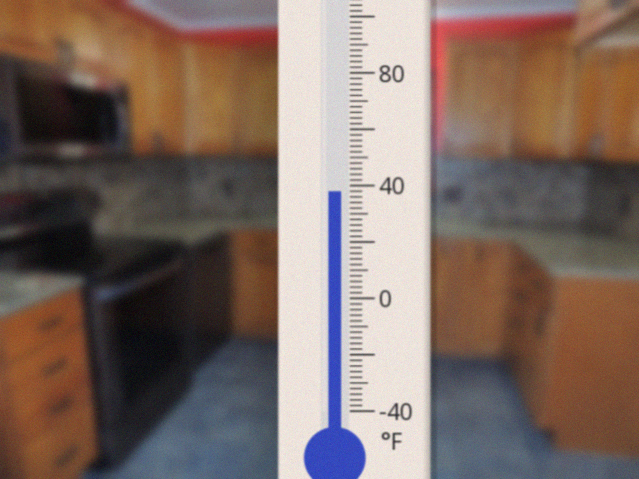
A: 38 °F
